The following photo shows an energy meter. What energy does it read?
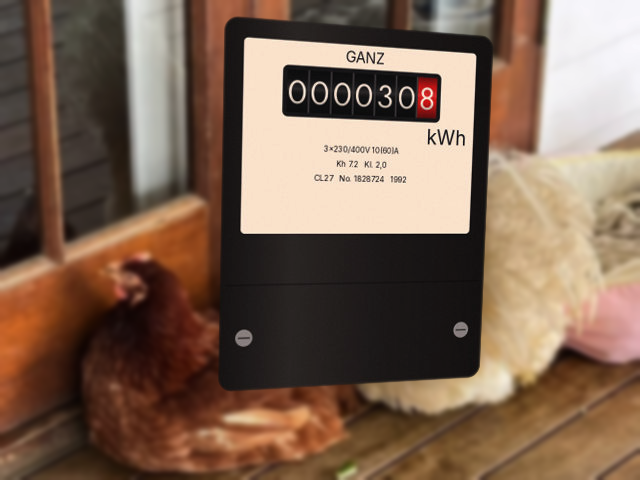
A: 30.8 kWh
